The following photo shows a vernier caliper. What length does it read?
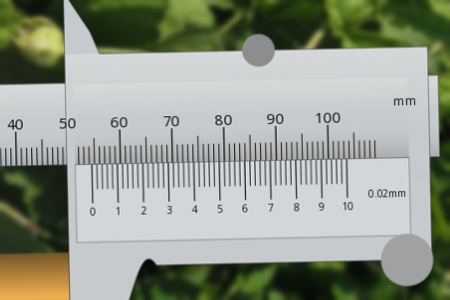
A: 54.5 mm
